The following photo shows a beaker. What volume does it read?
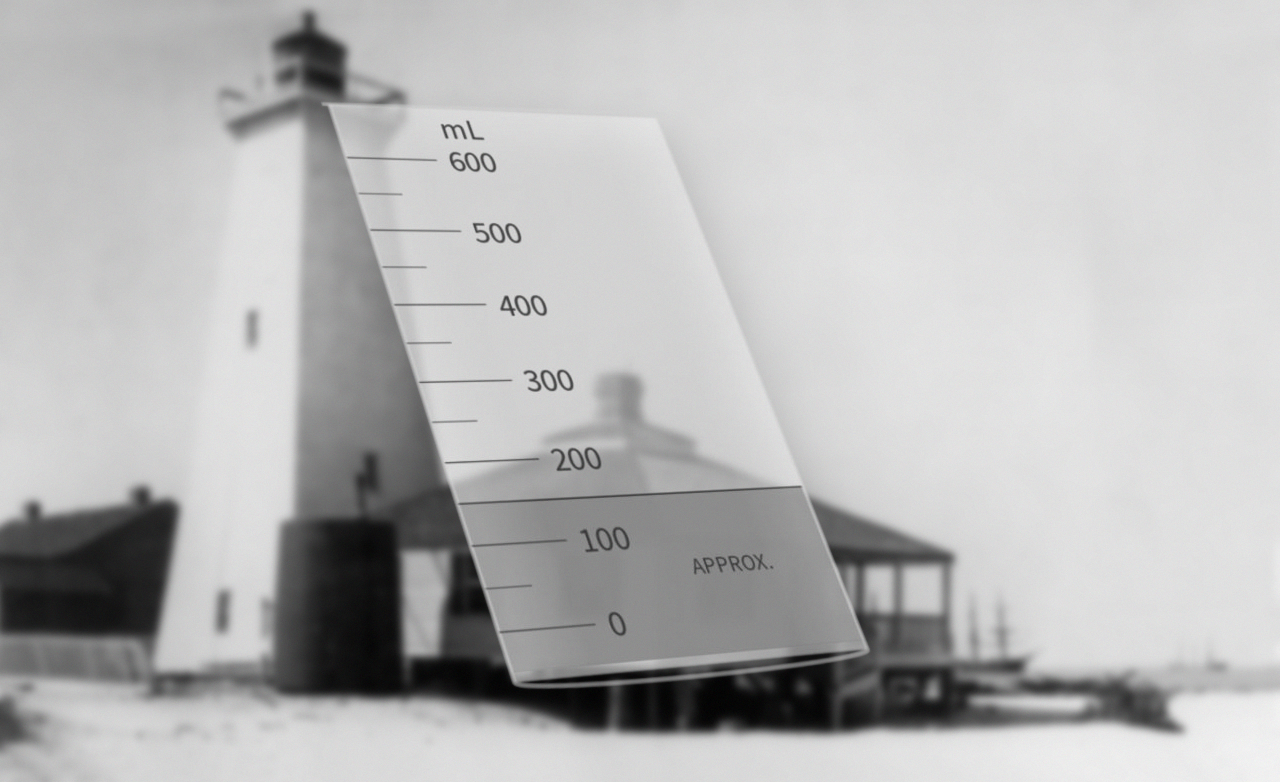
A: 150 mL
